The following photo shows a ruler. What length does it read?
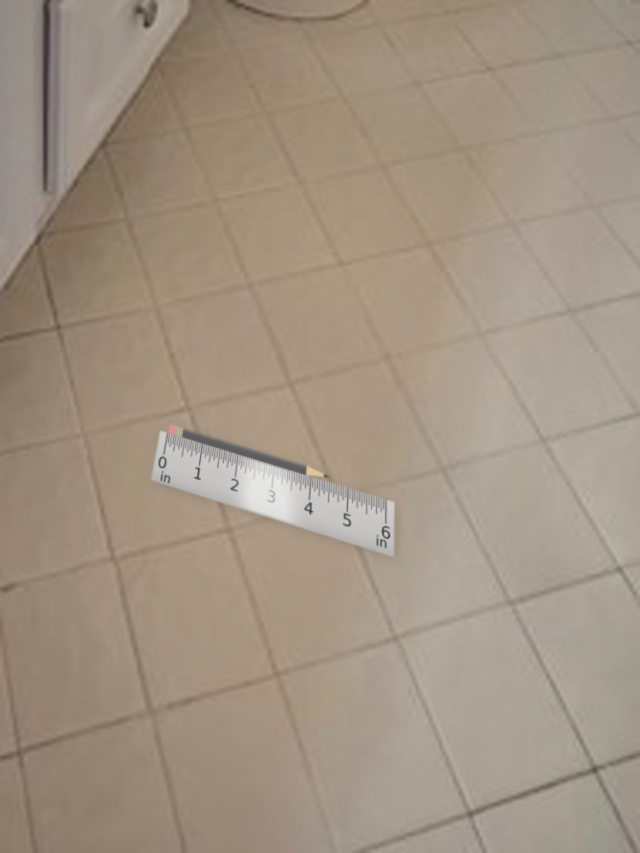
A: 4.5 in
